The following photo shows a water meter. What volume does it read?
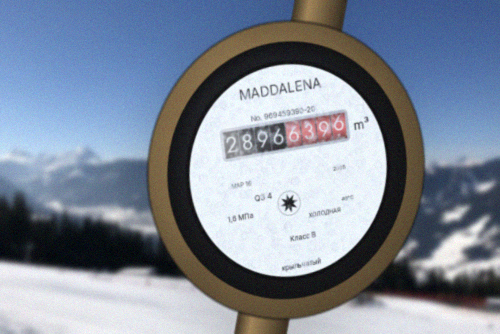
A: 2896.6396 m³
